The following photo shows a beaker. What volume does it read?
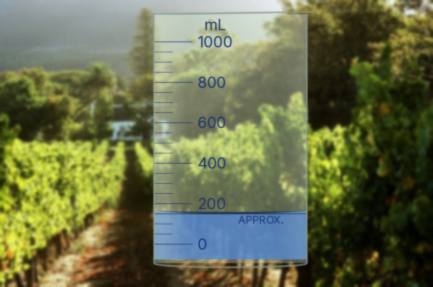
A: 150 mL
